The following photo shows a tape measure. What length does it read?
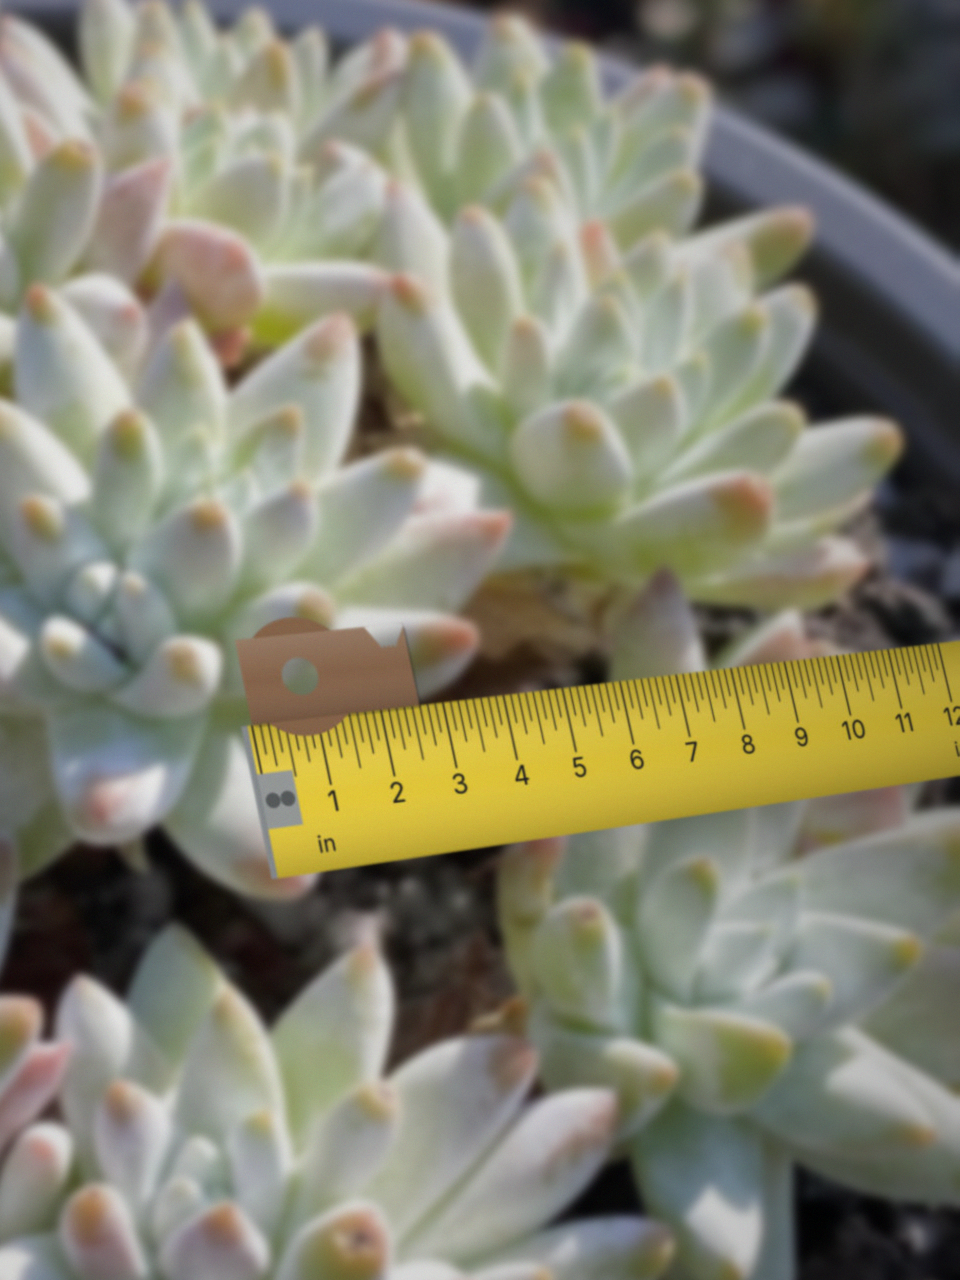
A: 2.625 in
